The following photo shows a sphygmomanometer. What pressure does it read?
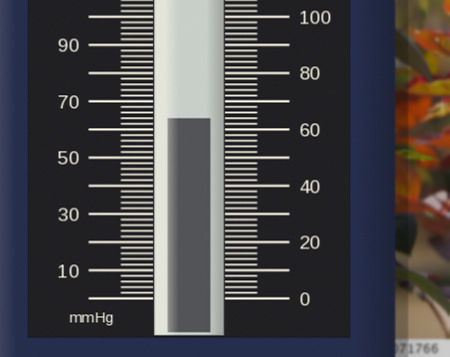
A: 64 mmHg
